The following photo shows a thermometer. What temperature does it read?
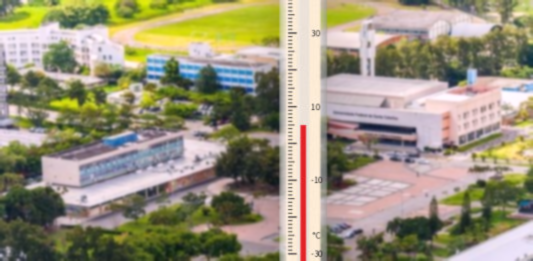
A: 5 °C
